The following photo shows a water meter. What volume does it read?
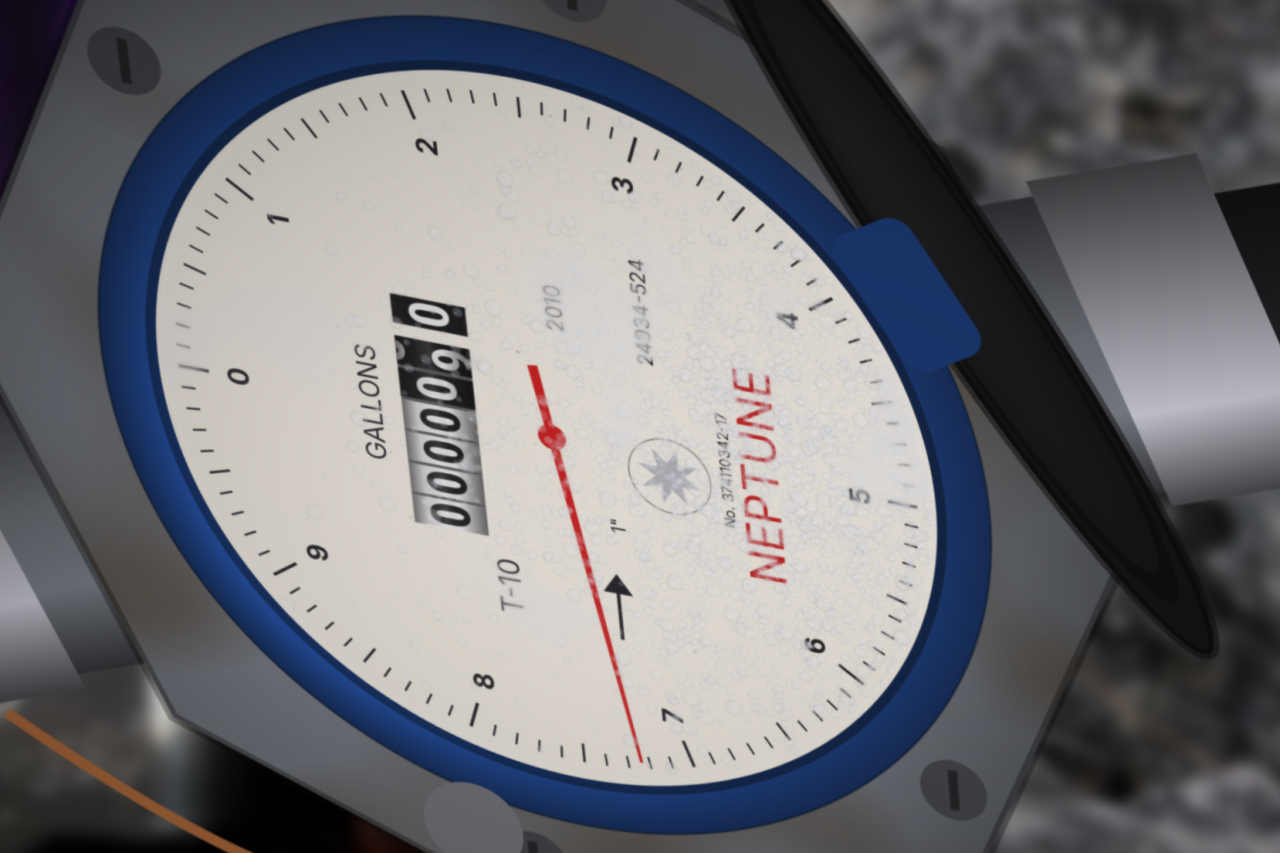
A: 87.2 gal
